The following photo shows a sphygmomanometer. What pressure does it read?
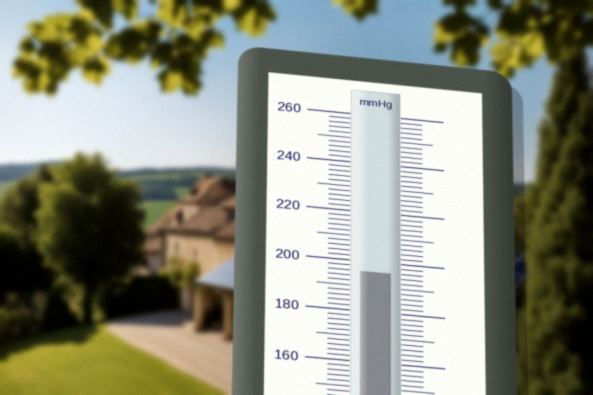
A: 196 mmHg
